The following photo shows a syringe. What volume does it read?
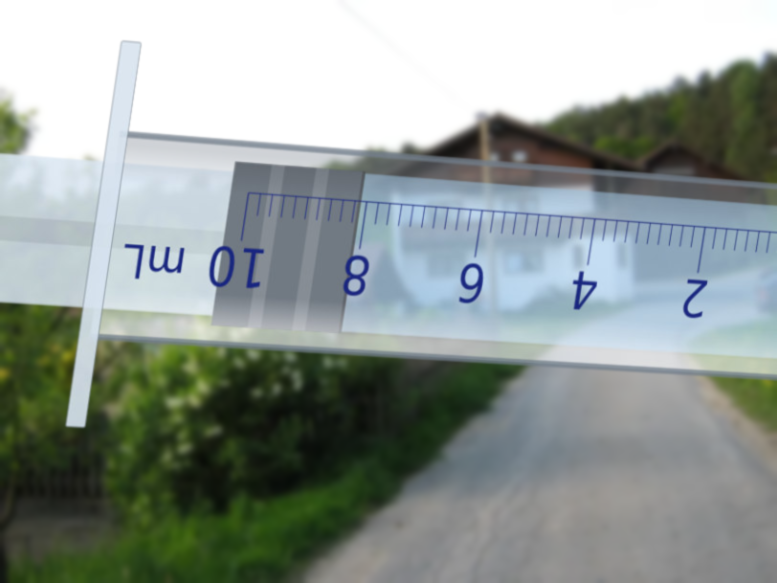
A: 8.1 mL
